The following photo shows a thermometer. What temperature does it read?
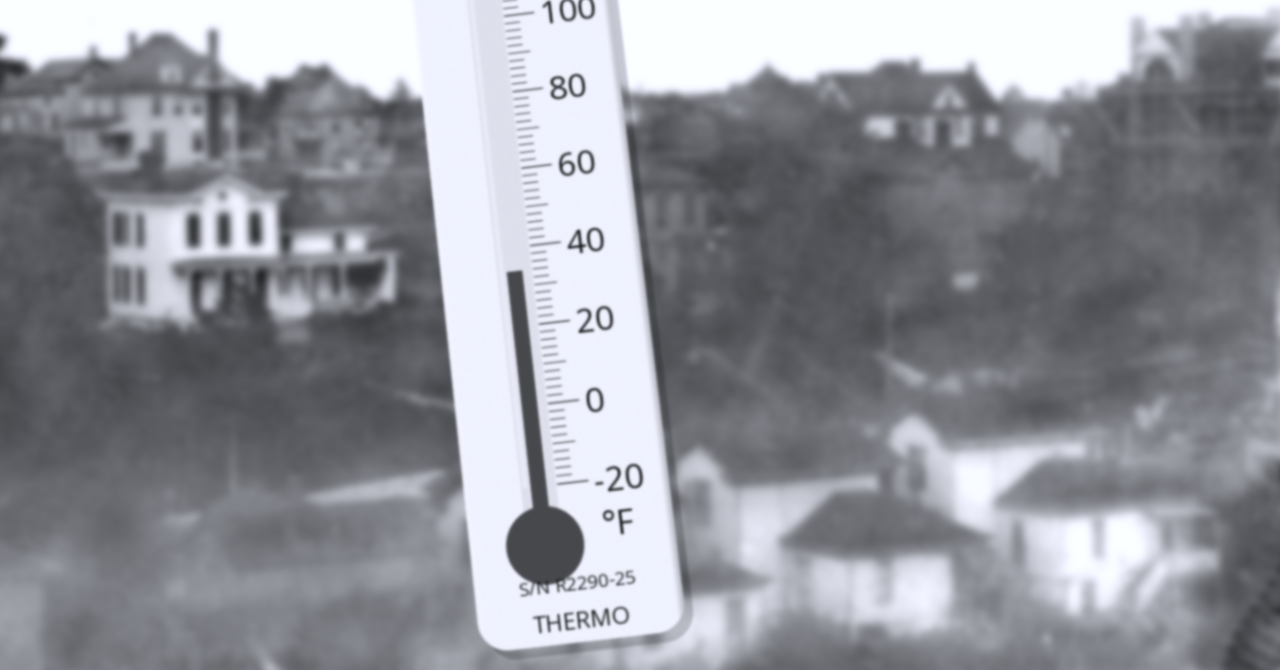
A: 34 °F
